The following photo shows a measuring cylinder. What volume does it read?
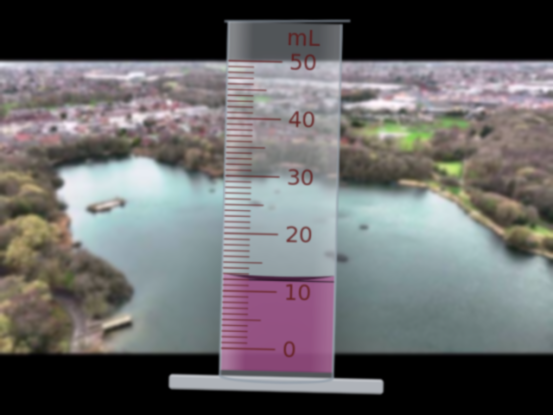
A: 12 mL
